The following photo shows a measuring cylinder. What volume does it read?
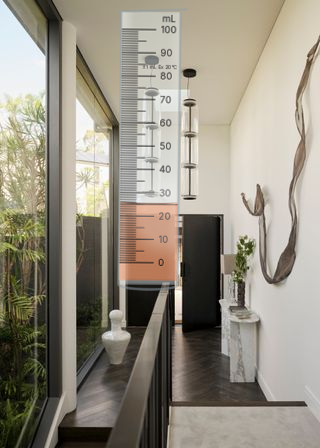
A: 25 mL
